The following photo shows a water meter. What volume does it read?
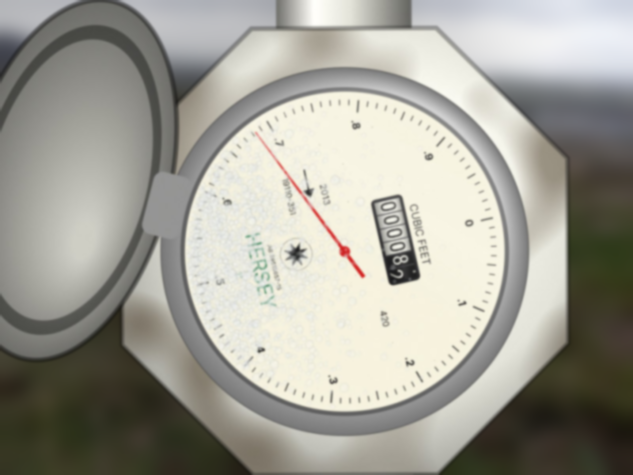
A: 81.68 ft³
